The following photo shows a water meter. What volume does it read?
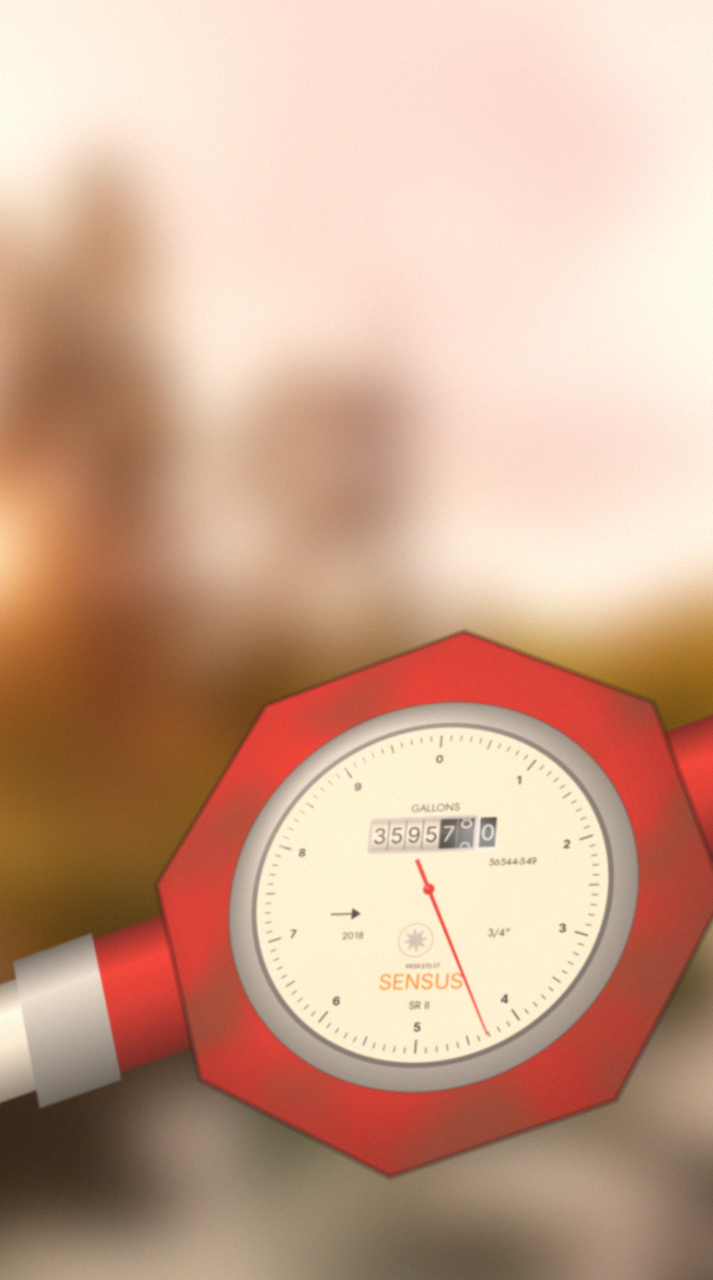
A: 3595784.3 gal
